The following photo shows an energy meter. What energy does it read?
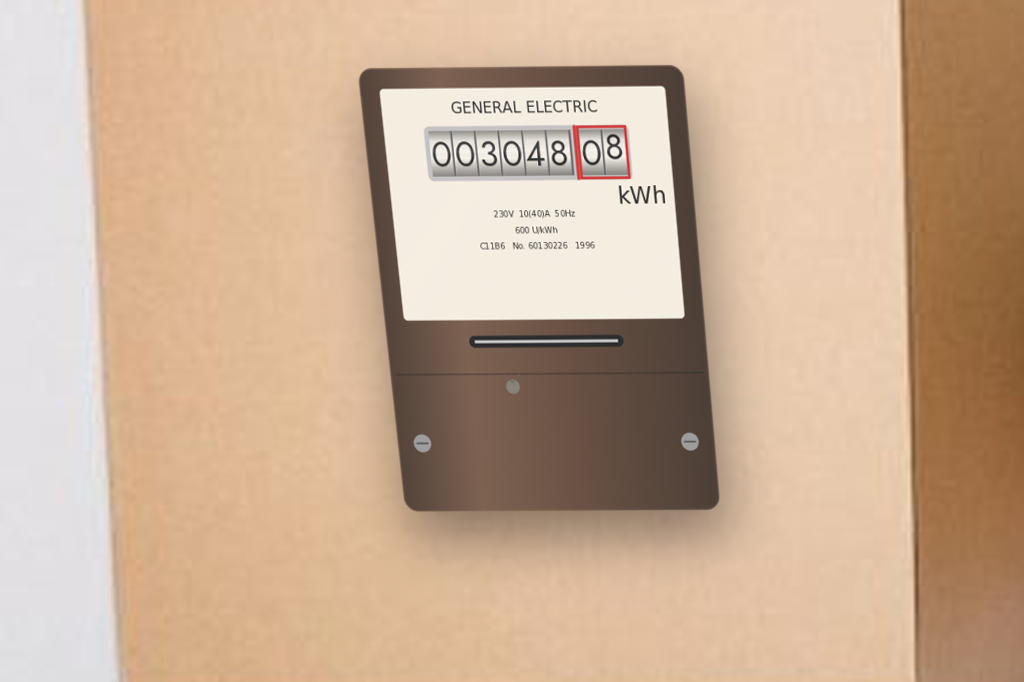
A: 3048.08 kWh
